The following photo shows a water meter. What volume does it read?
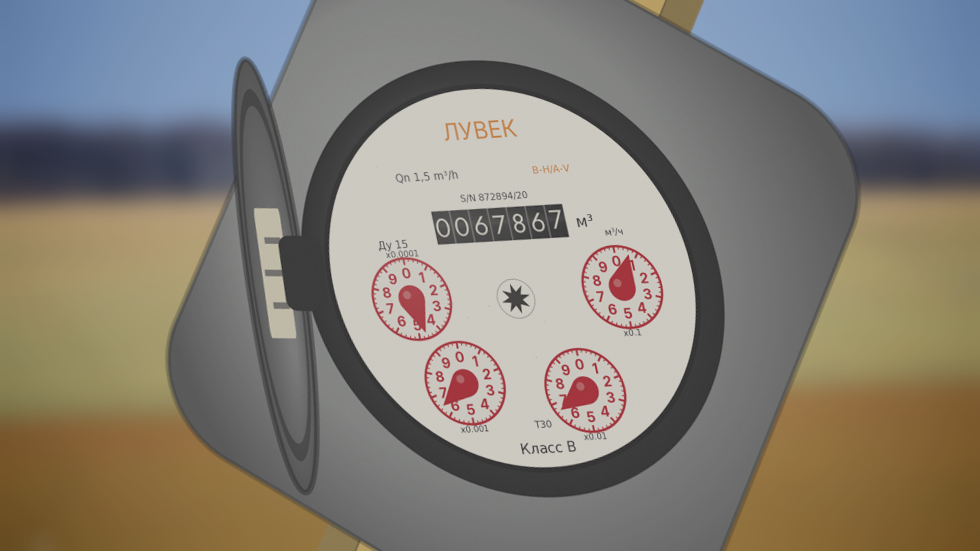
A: 67867.0664 m³
